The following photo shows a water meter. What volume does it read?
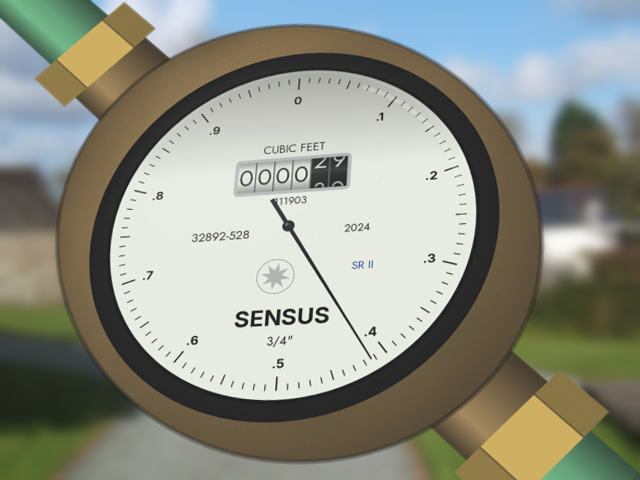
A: 29.41 ft³
